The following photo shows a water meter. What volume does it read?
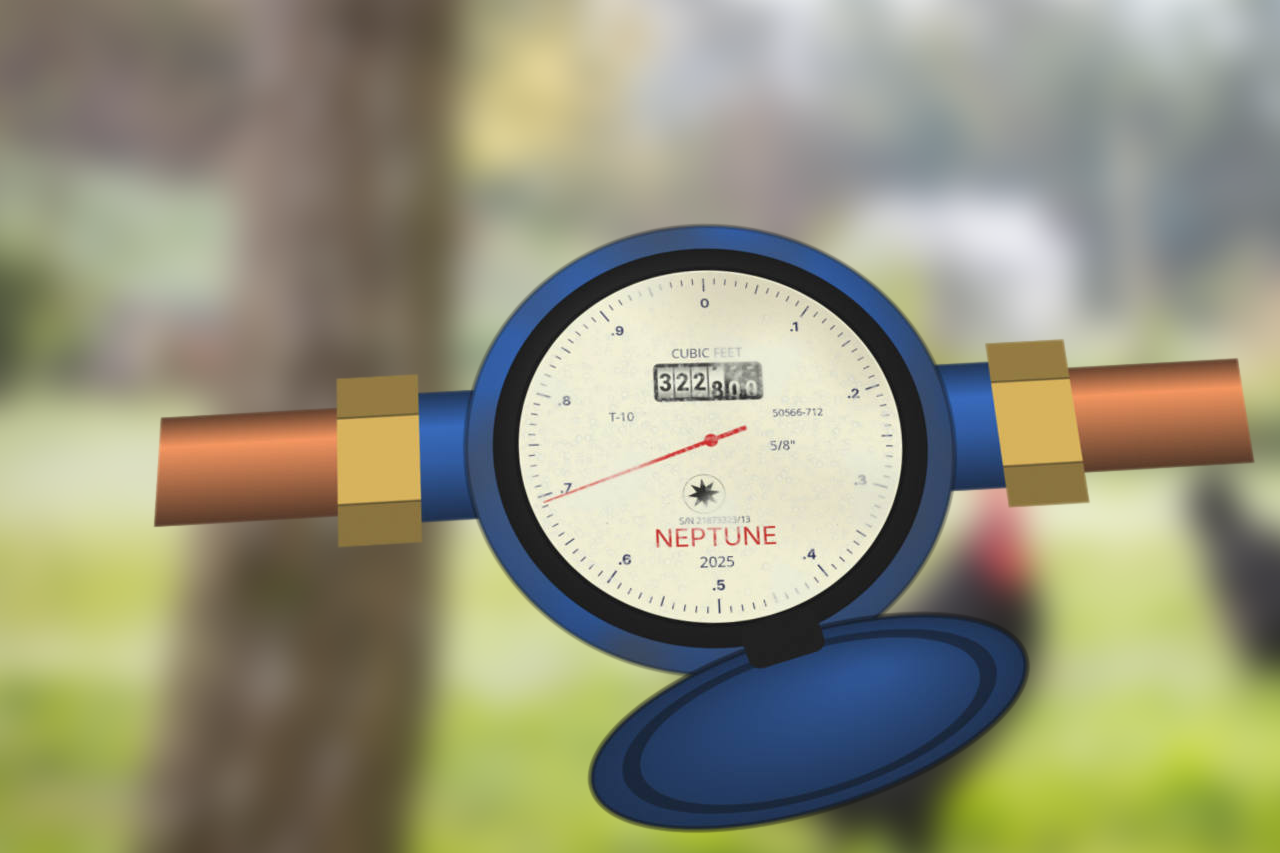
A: 322799.69 ft³
